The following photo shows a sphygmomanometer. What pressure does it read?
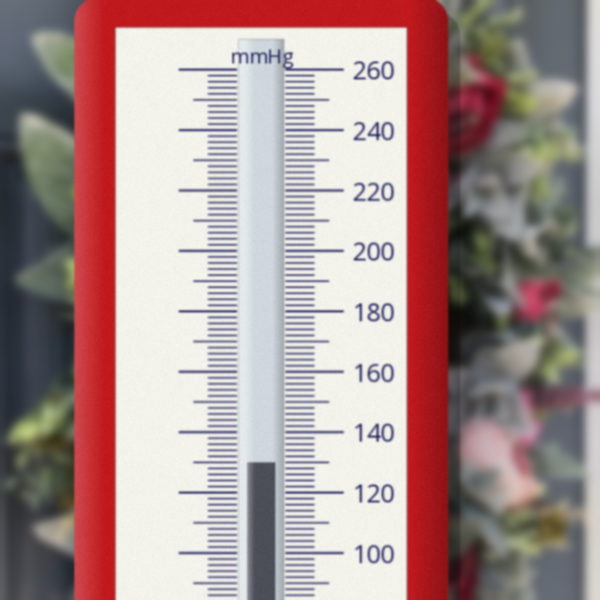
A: 130 mmHg
